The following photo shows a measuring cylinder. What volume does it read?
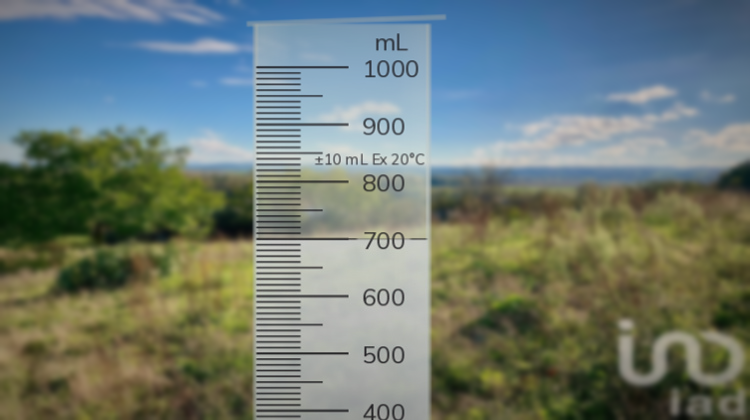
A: 700 mL
